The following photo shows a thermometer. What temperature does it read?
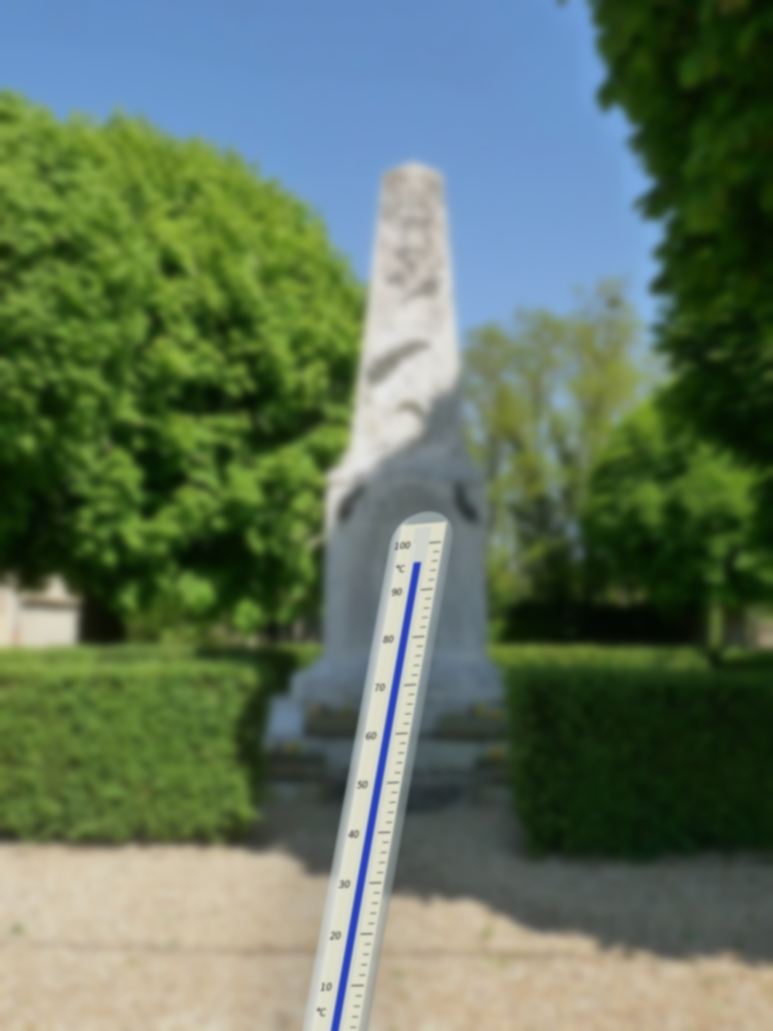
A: 96 °C
